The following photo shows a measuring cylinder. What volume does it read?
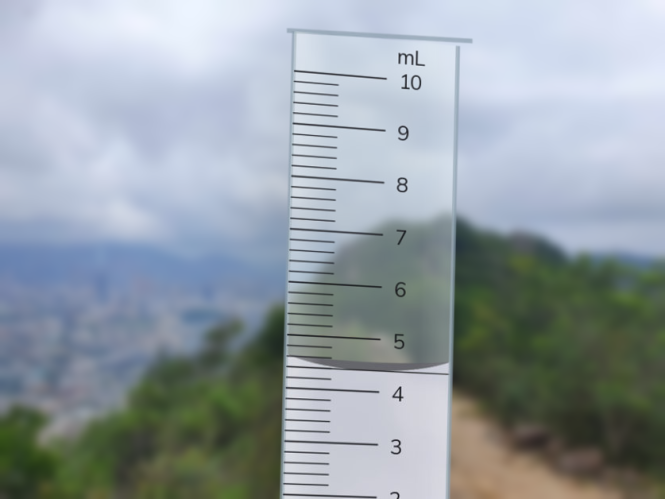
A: 4.4 mL
